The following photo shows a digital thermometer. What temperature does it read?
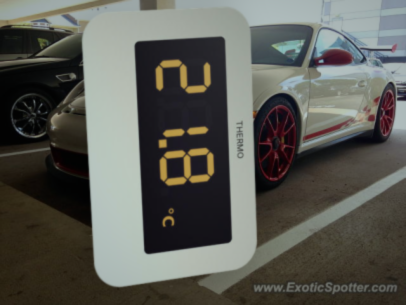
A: 21.8 °C
